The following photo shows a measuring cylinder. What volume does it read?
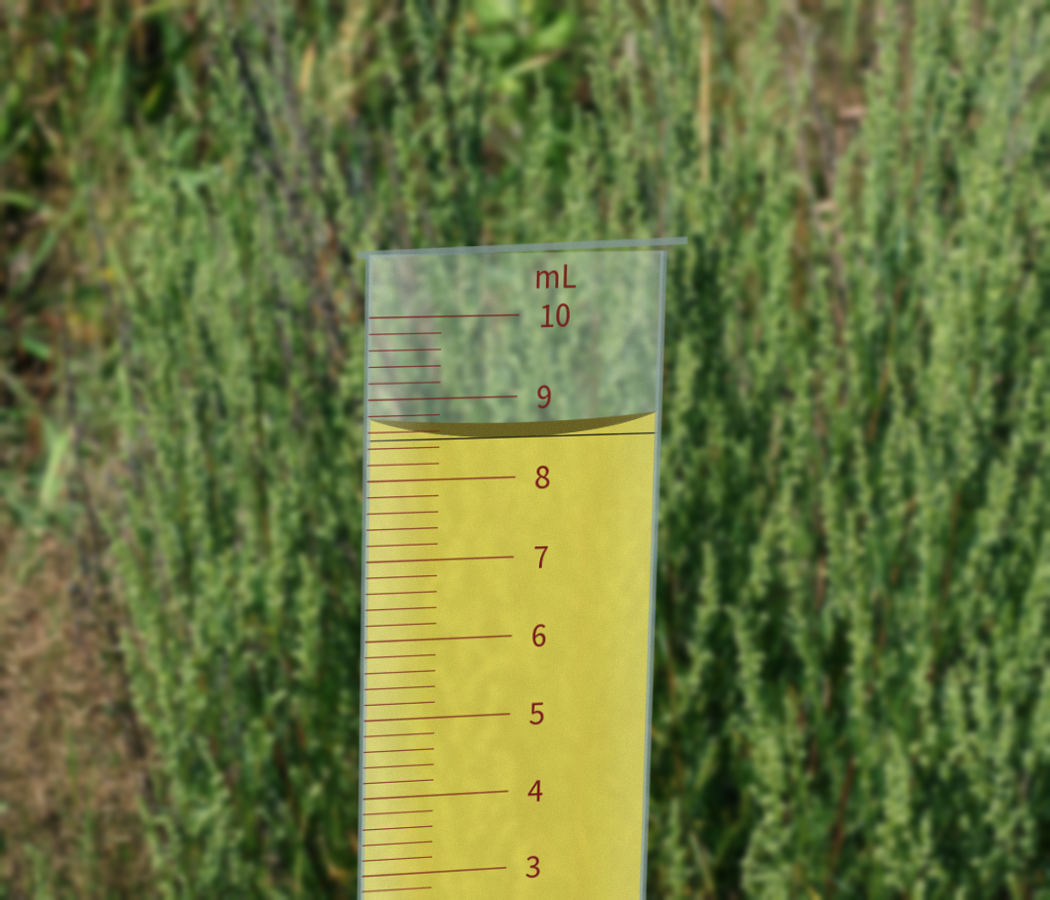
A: 8.5 mL
